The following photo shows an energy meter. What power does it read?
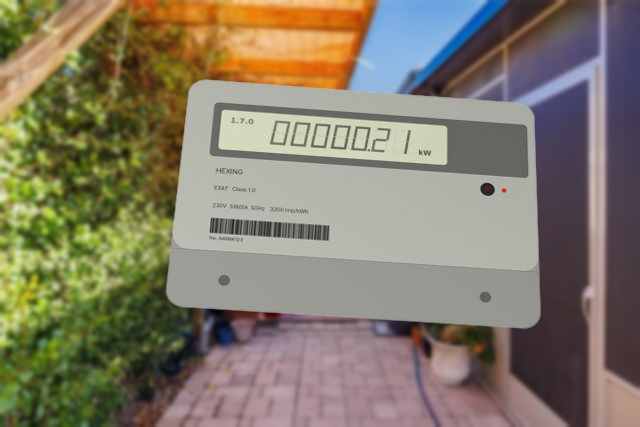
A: 0.21 kW
